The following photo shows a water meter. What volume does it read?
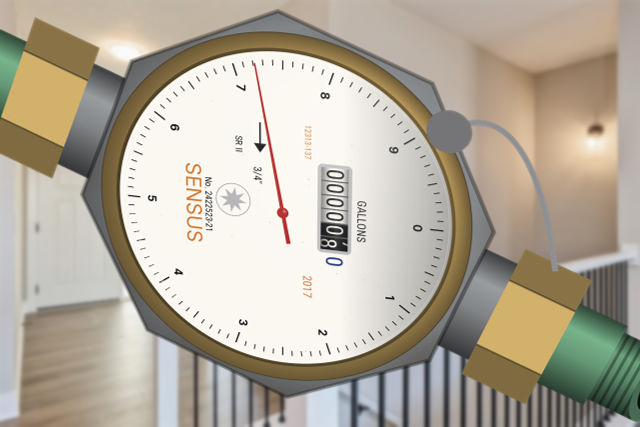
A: 77.2 gal
